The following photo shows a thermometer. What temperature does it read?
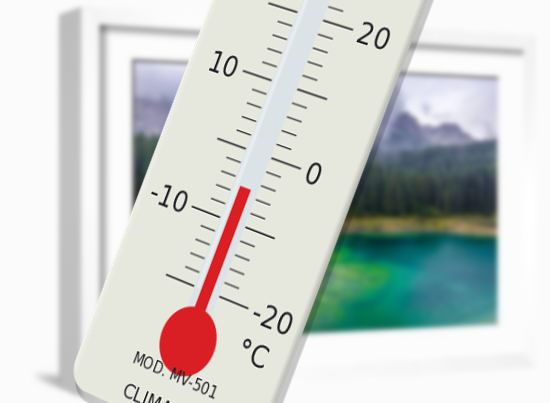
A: -5 °C
